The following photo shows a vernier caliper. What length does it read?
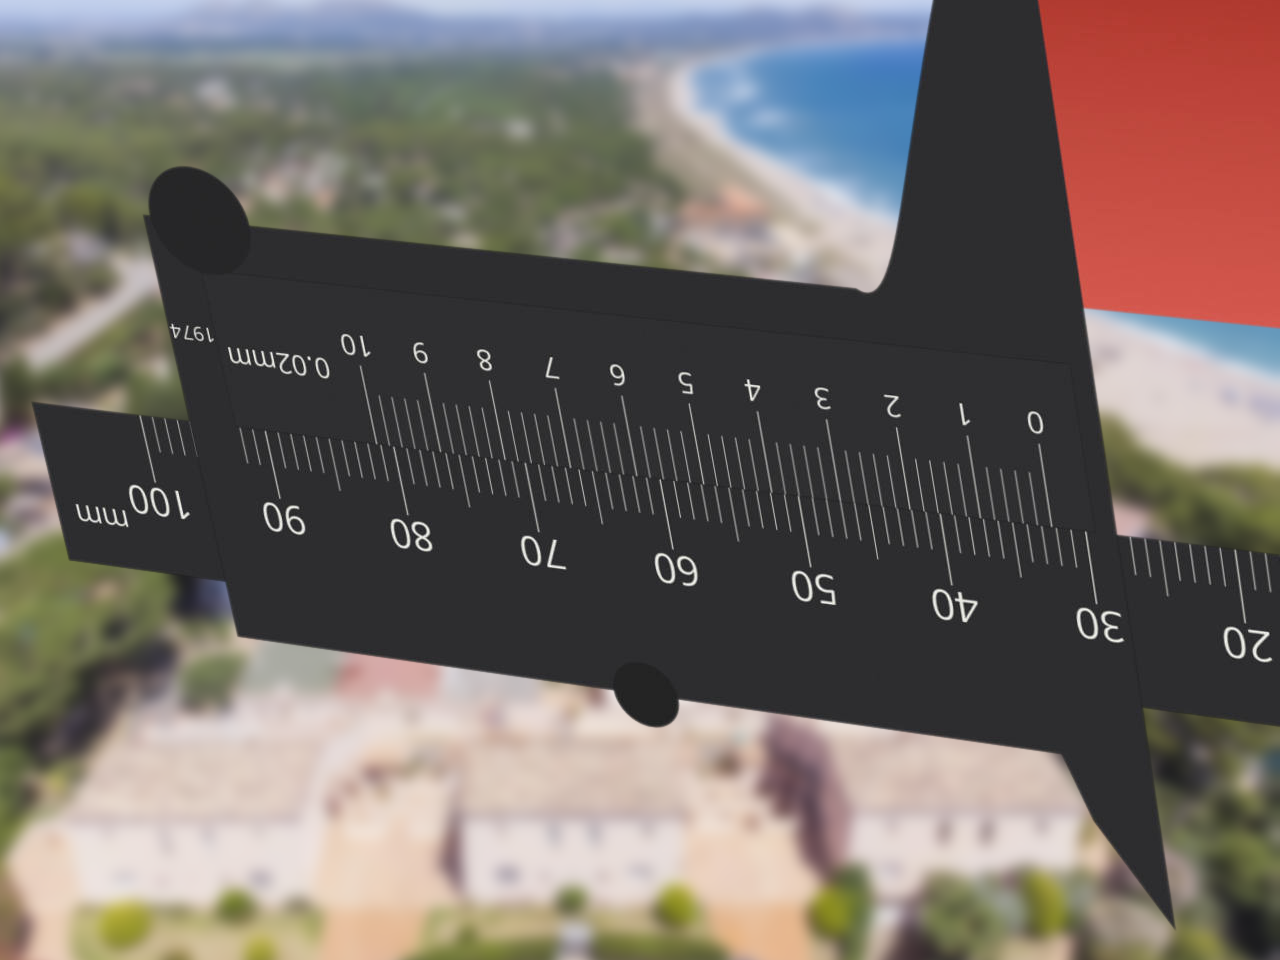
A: 32.3 mm
